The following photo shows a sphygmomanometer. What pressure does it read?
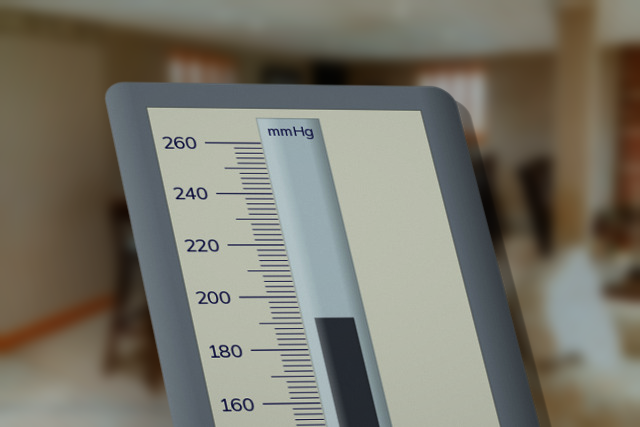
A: 192 mmHg
